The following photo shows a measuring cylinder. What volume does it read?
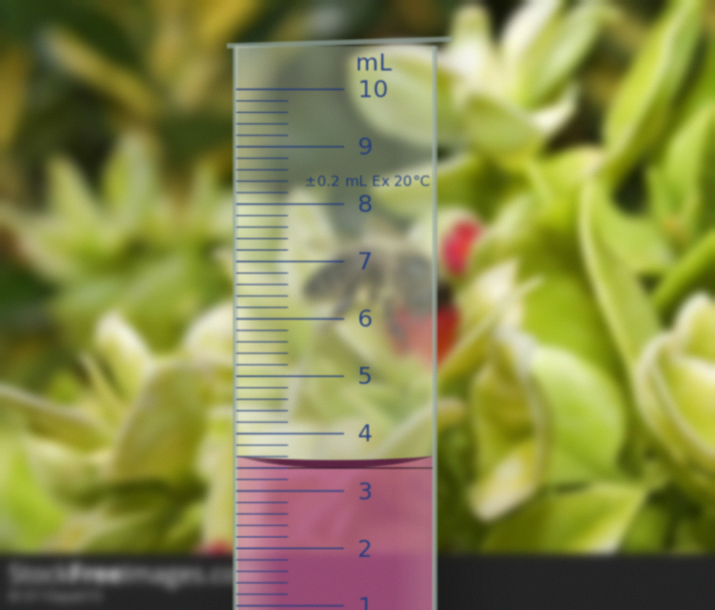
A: 3.4 mL
